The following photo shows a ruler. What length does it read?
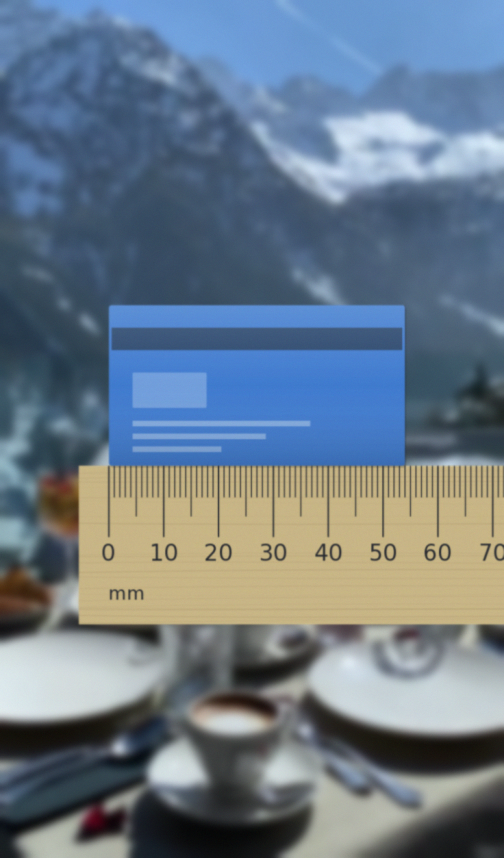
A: 54 mm
